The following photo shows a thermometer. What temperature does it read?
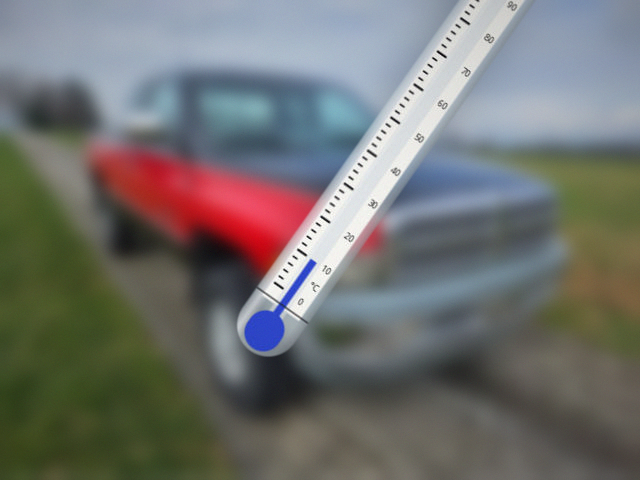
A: 10 °C
